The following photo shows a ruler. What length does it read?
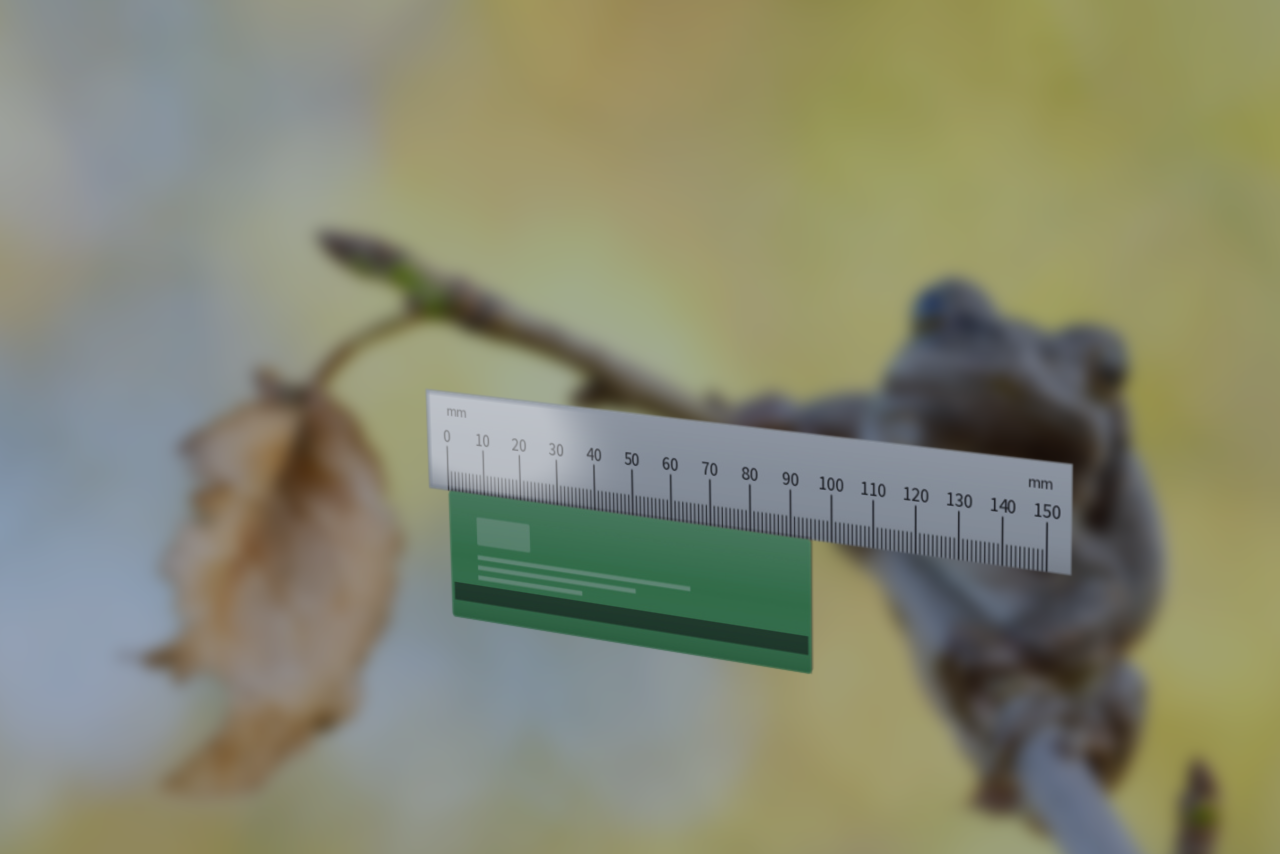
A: 95 mm
